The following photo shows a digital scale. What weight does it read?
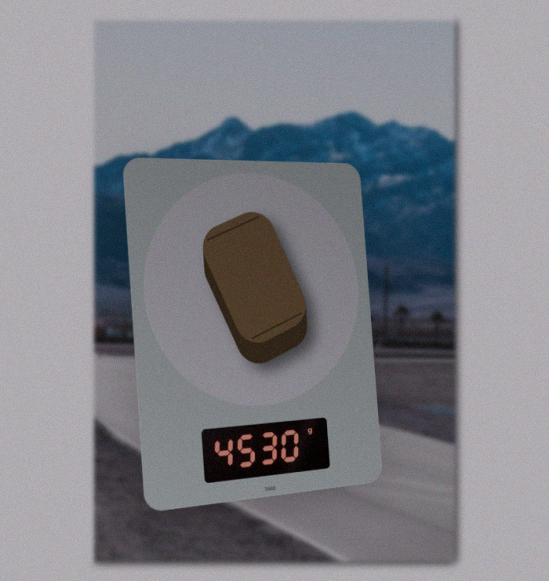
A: 4530 g
